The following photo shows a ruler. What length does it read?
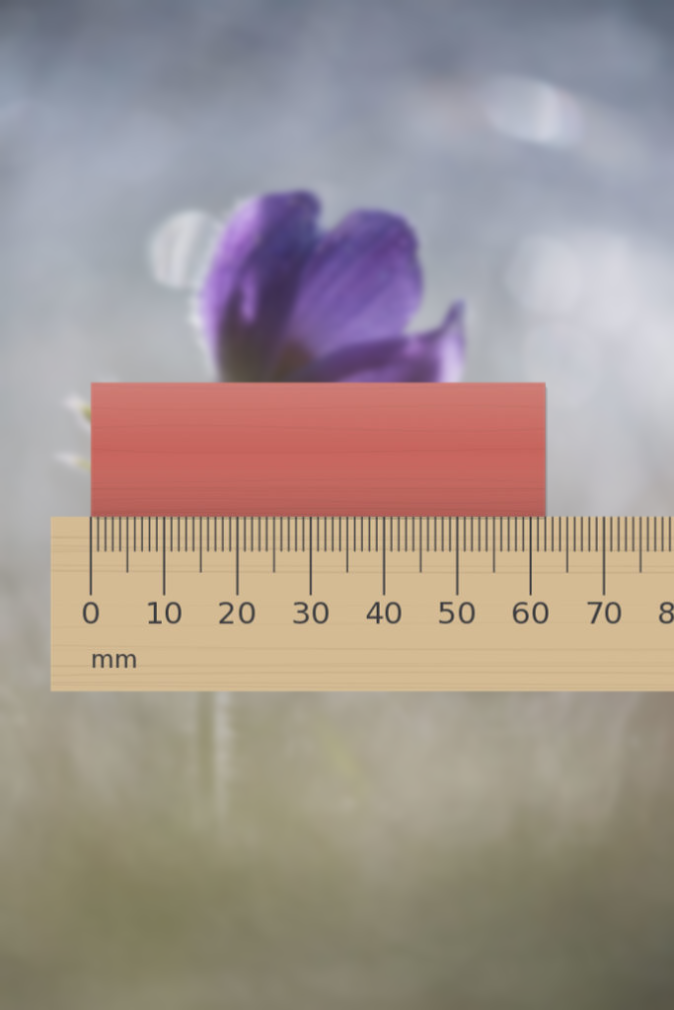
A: 62 mm
